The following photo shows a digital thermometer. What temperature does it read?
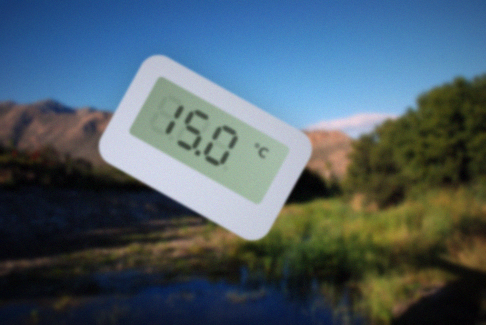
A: 15.0 °C
